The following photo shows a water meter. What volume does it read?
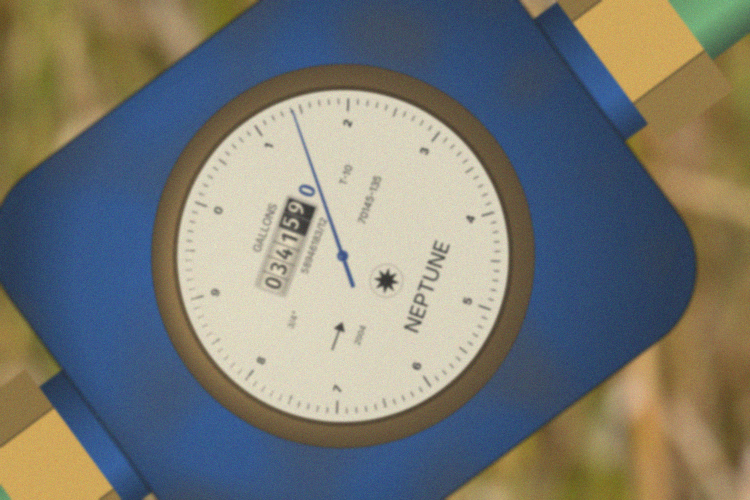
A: 341591.4 gal
